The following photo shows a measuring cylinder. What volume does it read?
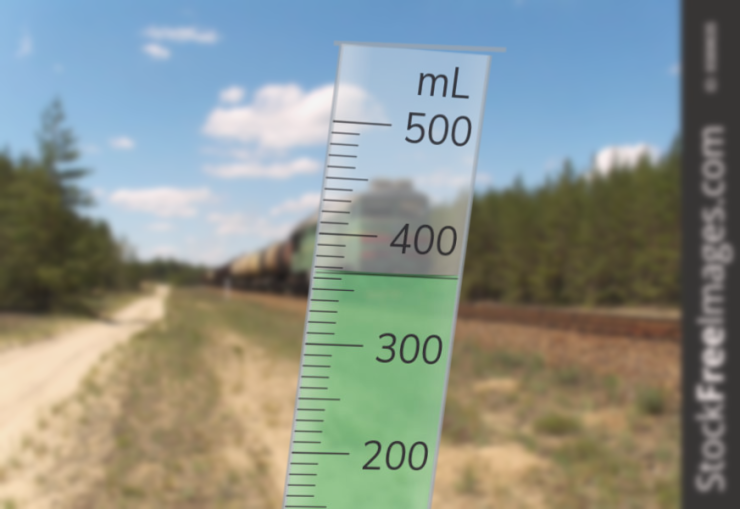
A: 365 mL
